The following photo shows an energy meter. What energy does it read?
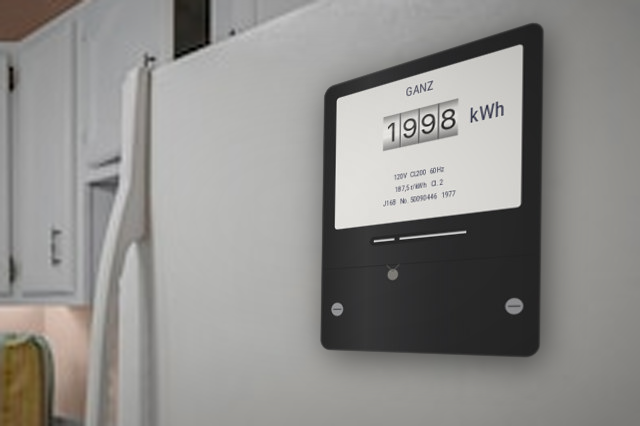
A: 1998 kWh
